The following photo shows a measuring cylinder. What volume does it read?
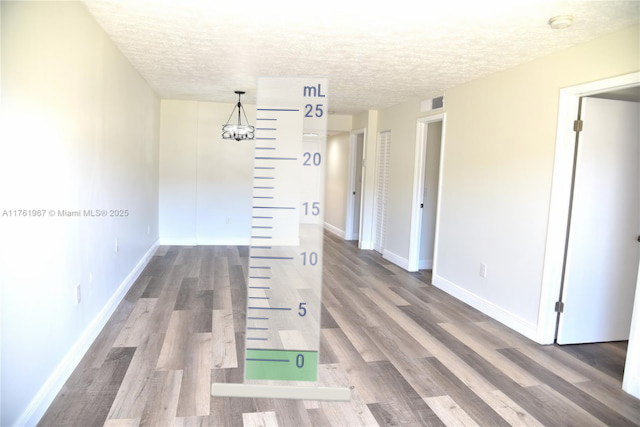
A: 1 mL
